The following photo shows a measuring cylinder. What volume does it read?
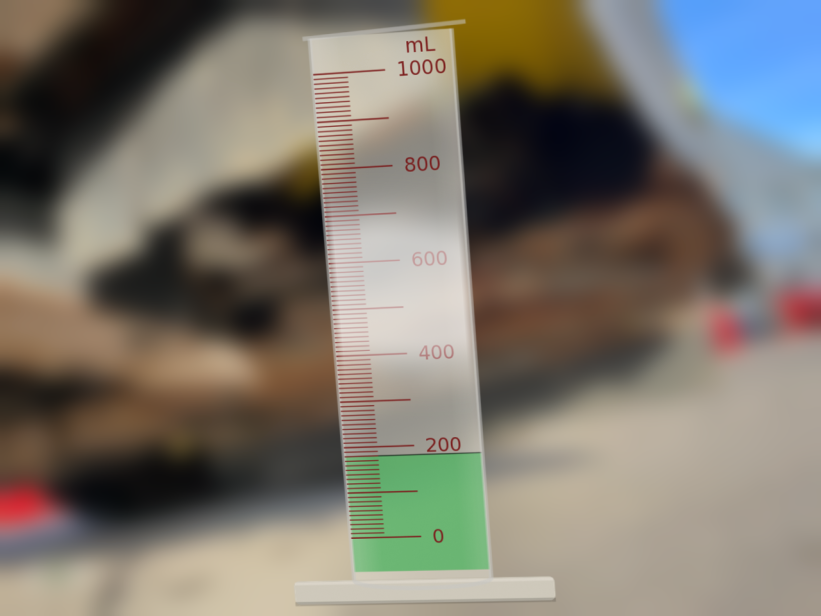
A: 180 mL
